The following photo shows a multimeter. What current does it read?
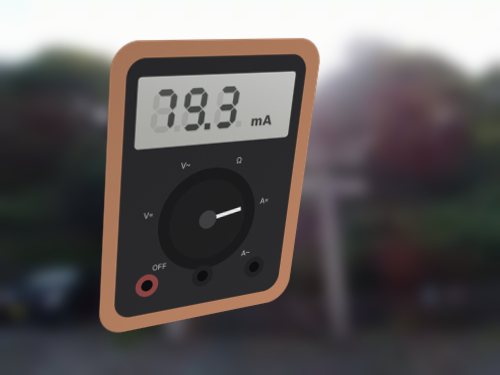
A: 79.3 mA
